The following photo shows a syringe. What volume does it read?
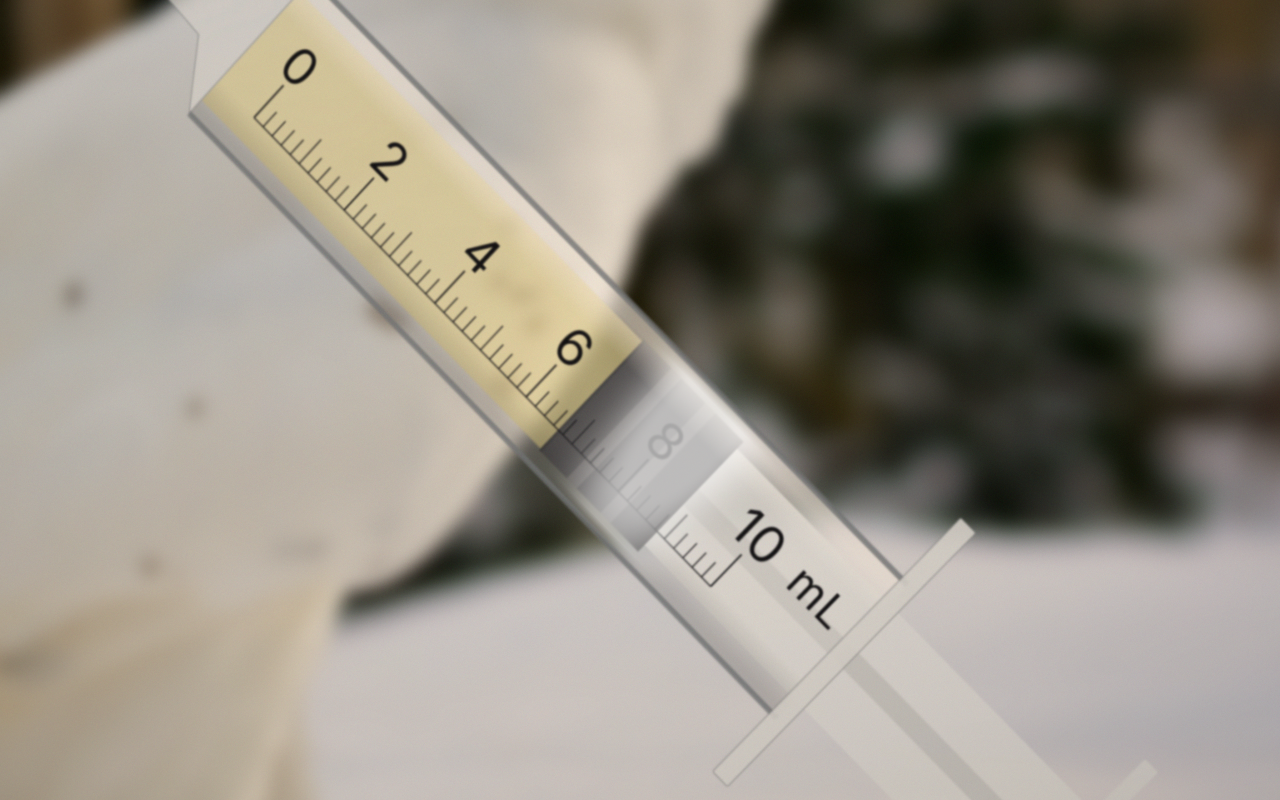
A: 6.7 mL
